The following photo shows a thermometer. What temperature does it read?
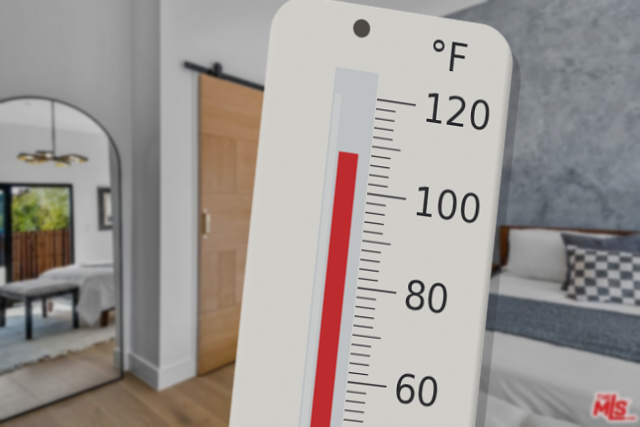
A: 108 °F
